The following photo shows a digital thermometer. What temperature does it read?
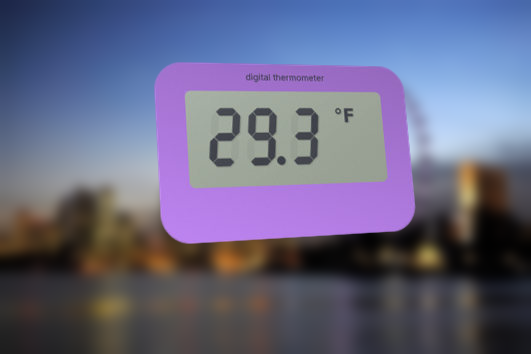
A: 29.3 °F
